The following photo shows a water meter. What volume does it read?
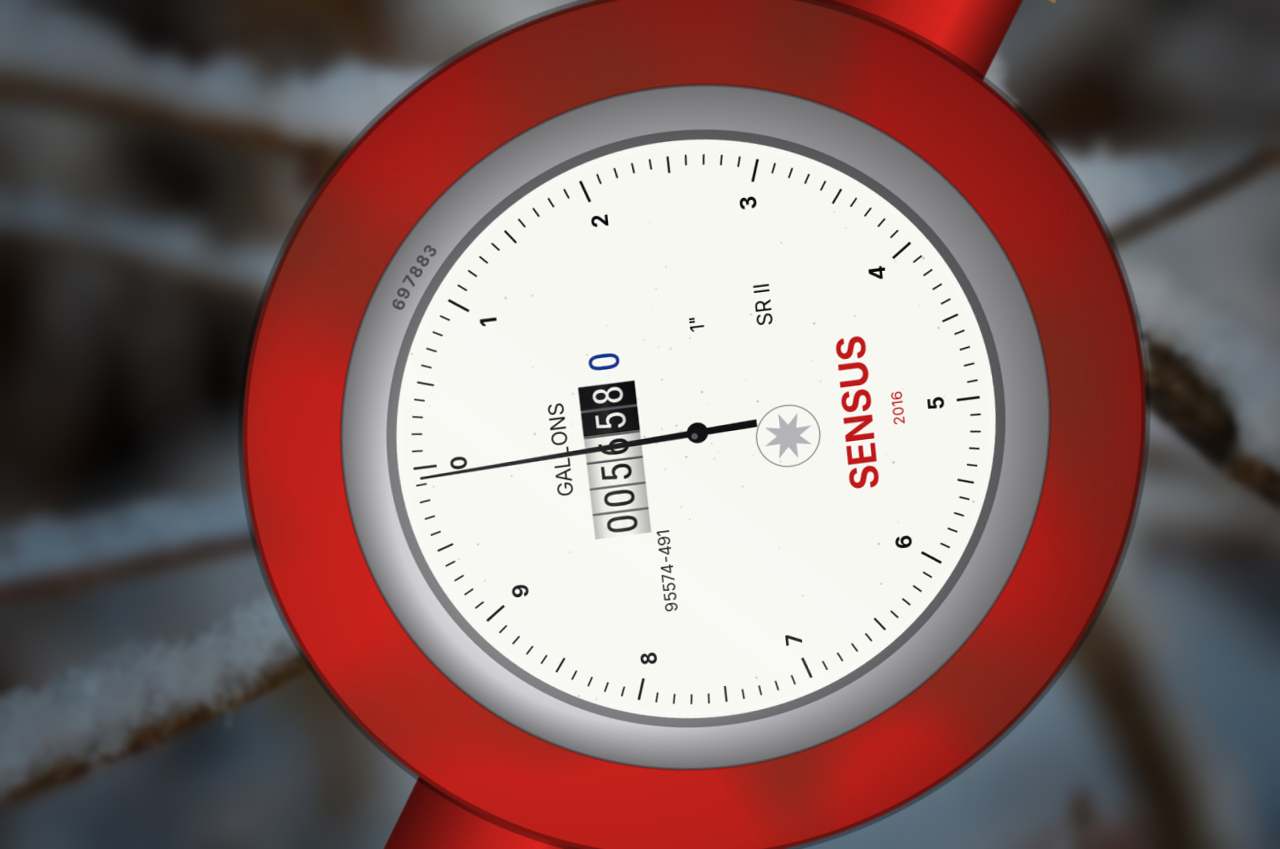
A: 56579.9 gal
